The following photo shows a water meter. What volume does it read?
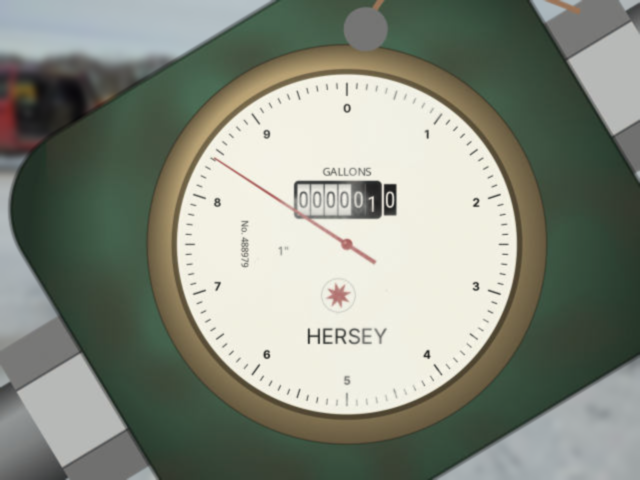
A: 8.4 gal
